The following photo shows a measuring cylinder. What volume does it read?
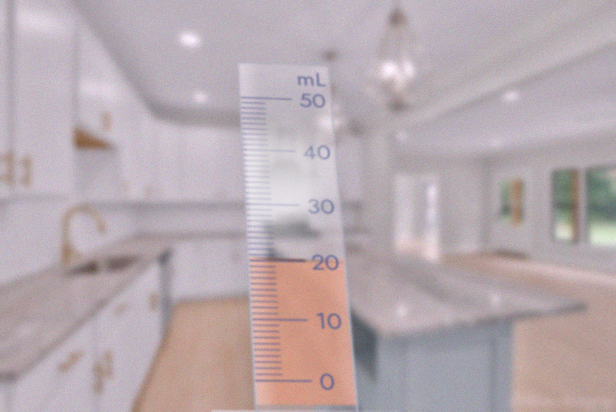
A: 20 mL
